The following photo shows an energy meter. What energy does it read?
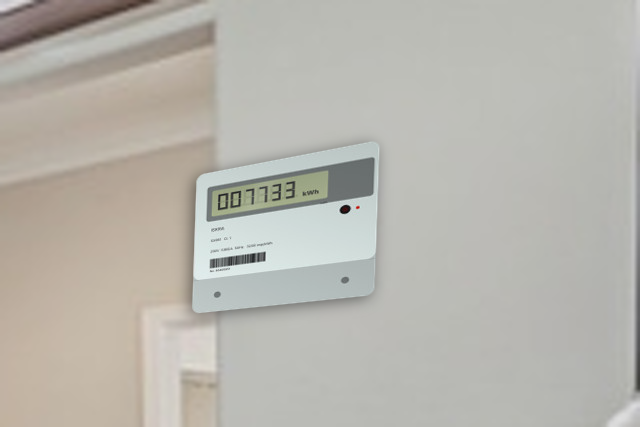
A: 7733 kWh
